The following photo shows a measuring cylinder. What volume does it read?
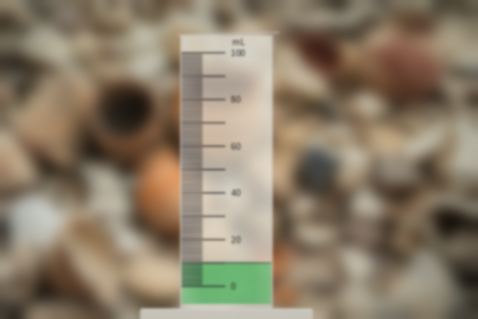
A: 10 mL
